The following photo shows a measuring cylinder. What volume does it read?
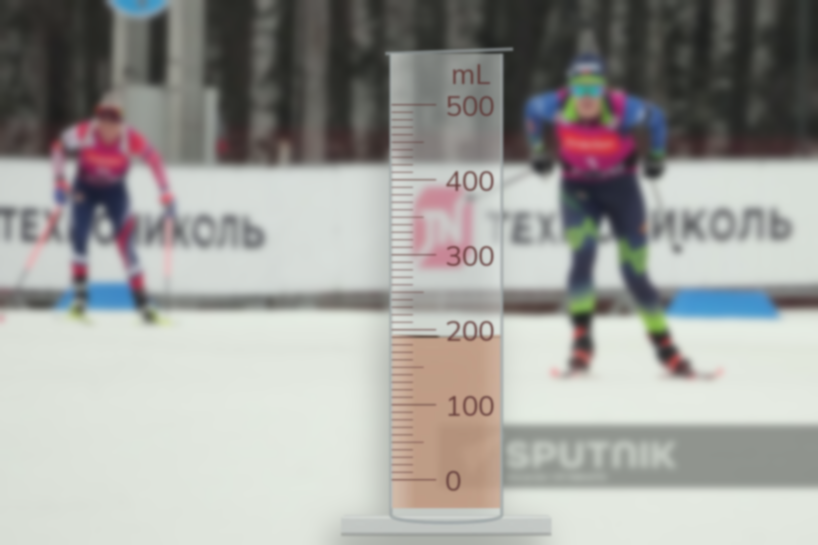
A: 190 mL
